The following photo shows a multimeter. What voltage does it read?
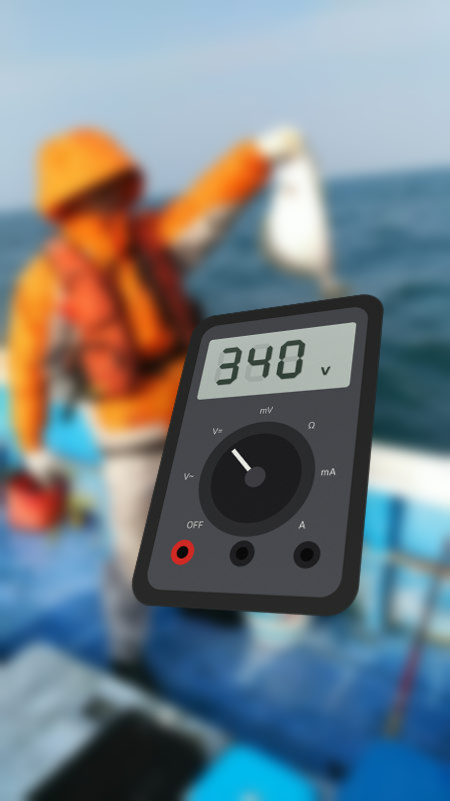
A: 340 V
